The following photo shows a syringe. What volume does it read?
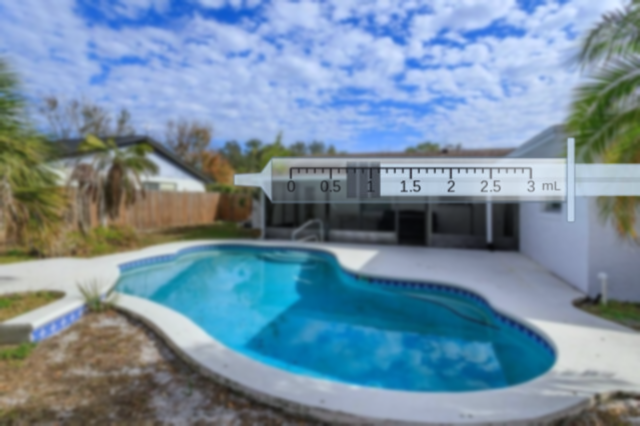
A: 0.7 mL
